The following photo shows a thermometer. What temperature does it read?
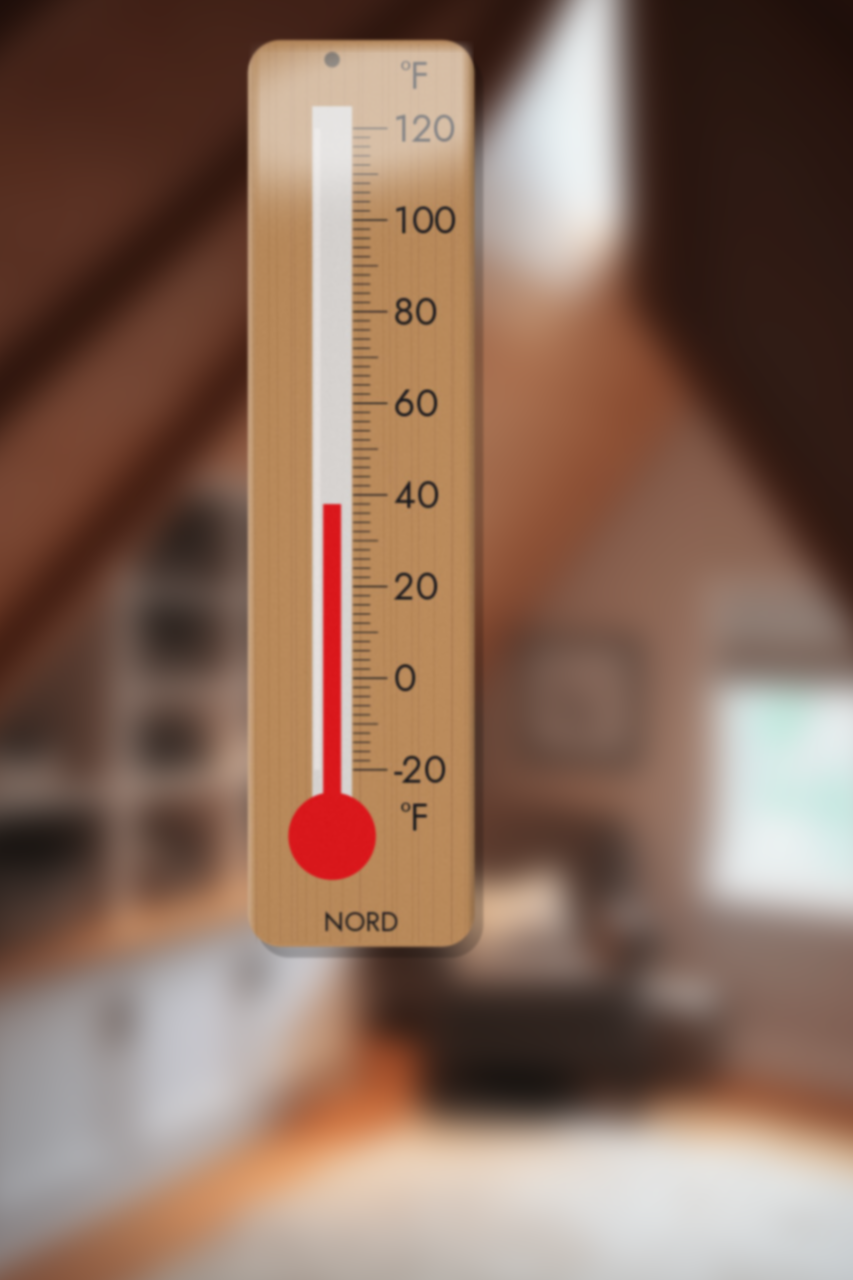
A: 38 °F
